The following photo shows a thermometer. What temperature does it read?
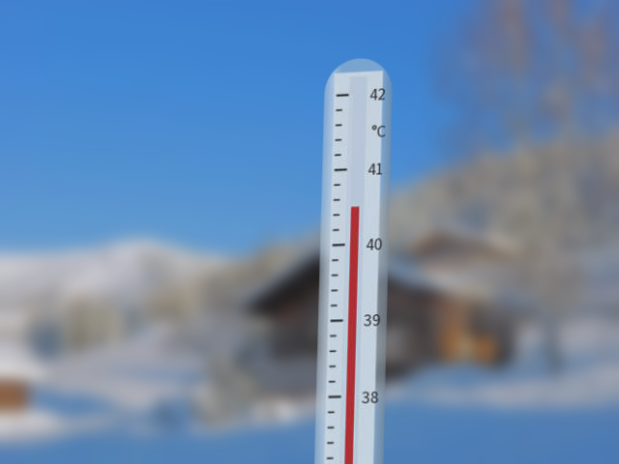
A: 40.5 °C
